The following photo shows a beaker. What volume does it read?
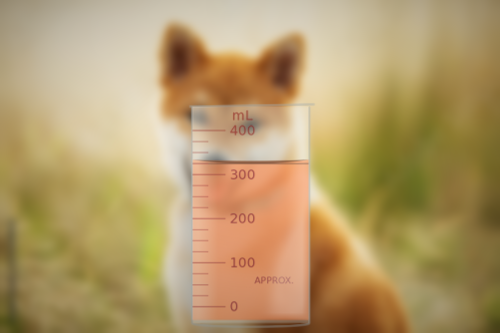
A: 325 mL
